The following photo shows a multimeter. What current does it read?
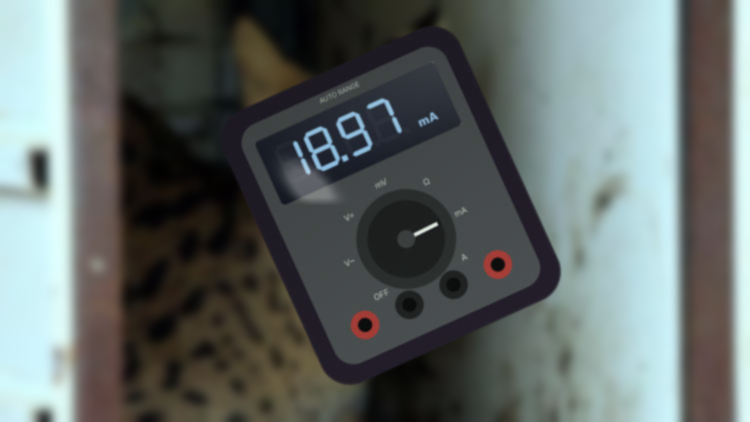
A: 18.97 mA
